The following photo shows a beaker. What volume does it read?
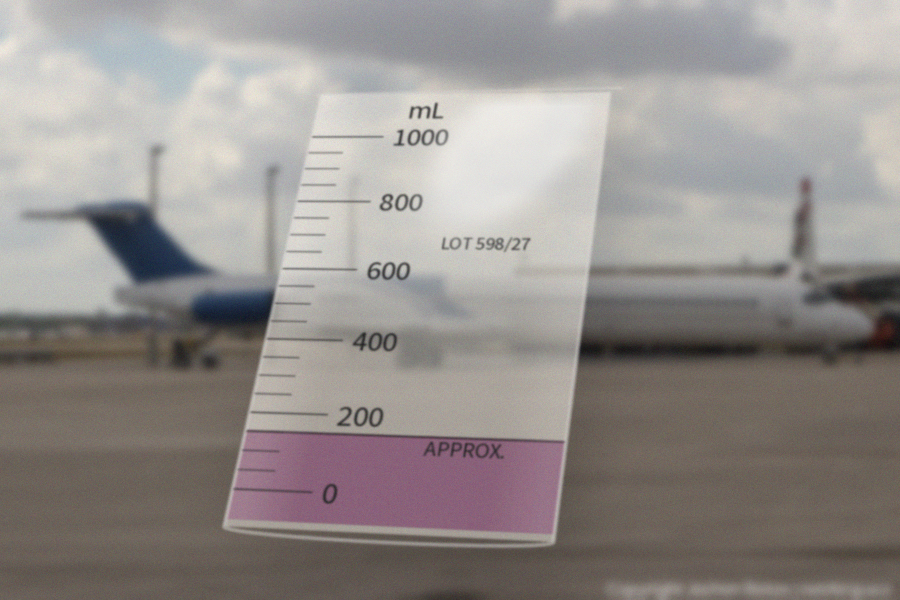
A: 150 mL
